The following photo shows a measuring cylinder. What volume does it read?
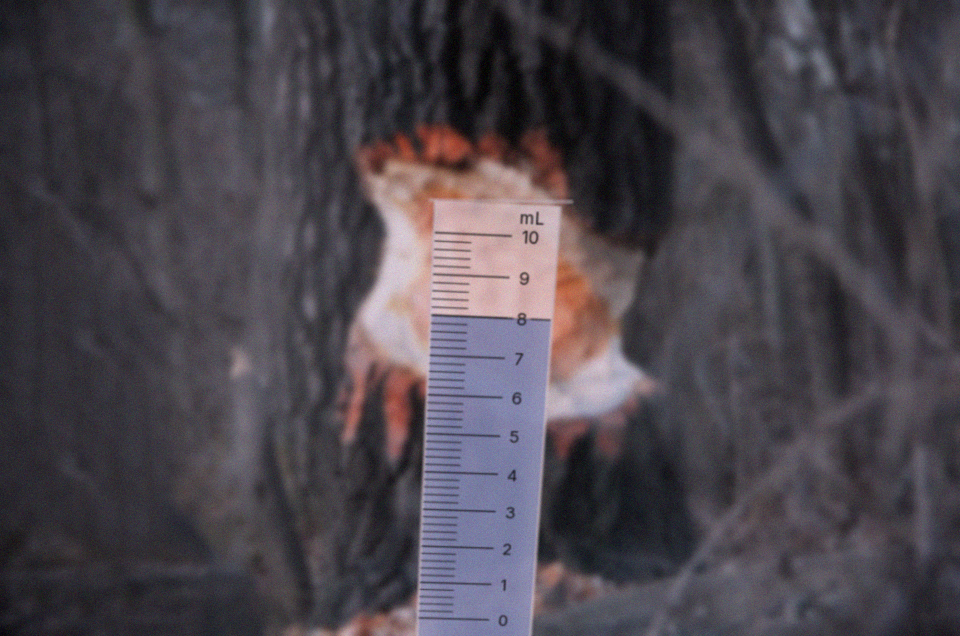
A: 8 mL
